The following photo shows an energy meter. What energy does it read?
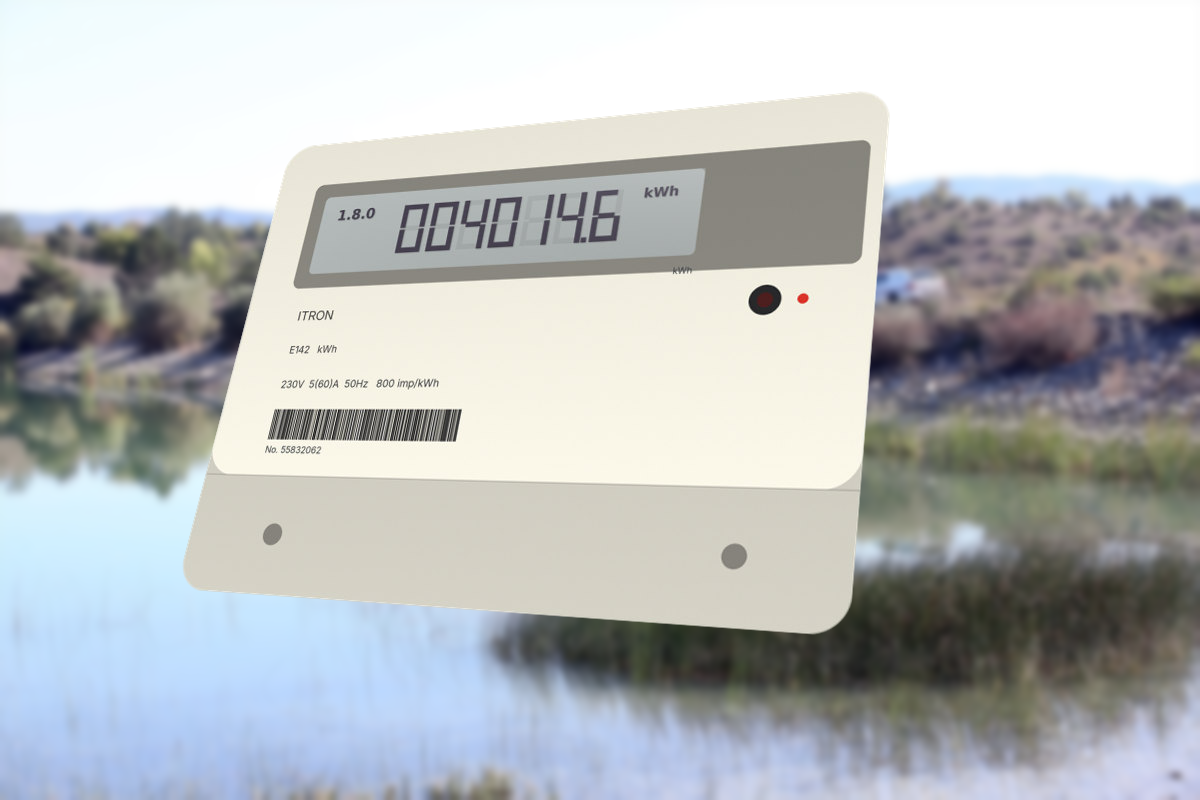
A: 4014.6 kWh
